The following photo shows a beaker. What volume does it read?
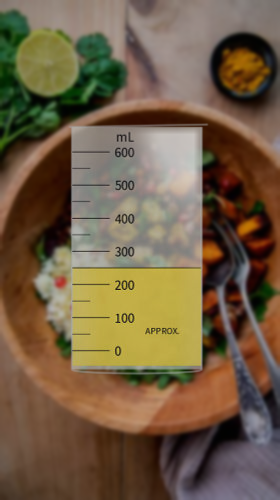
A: 250 mL
